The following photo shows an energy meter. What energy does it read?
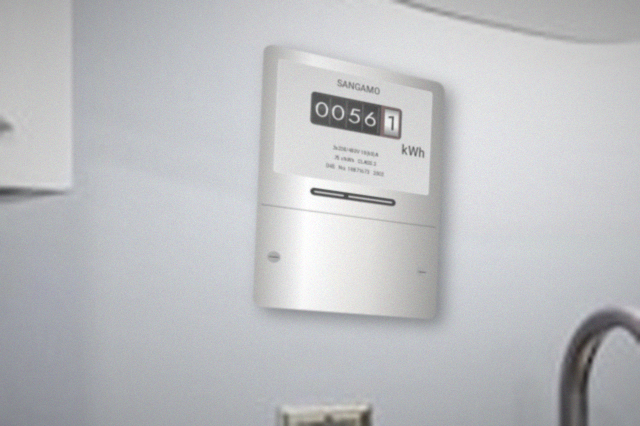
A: 56.1 kWh
